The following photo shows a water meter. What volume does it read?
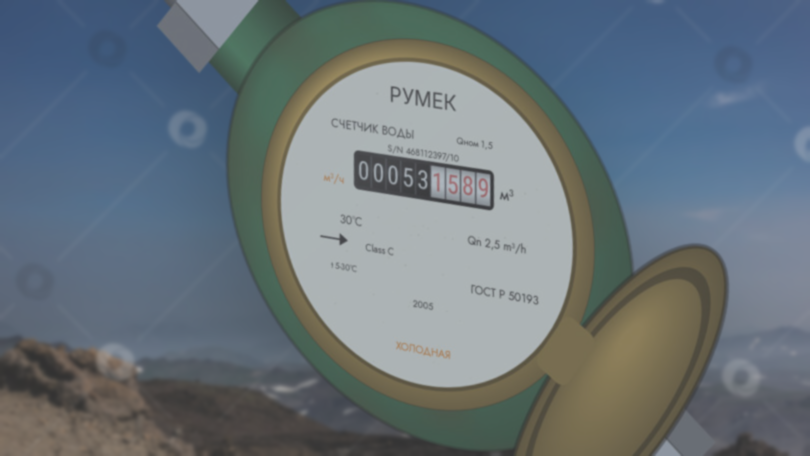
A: 53.1589 m³
